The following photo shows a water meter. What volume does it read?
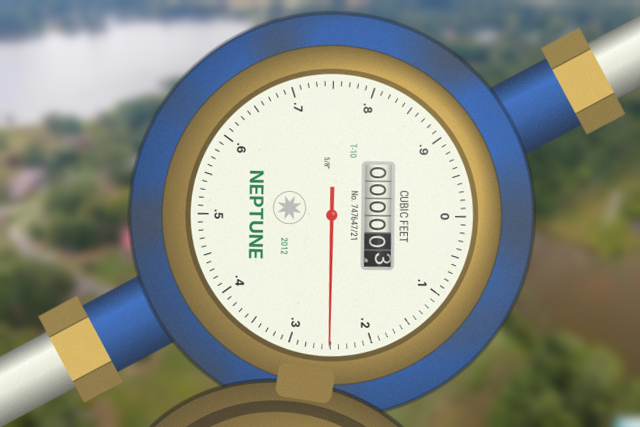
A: 3.25 ft³
